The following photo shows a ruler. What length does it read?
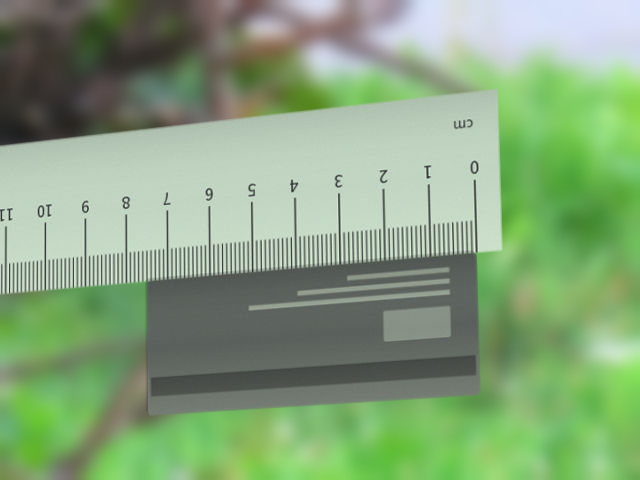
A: 7.5 cm
